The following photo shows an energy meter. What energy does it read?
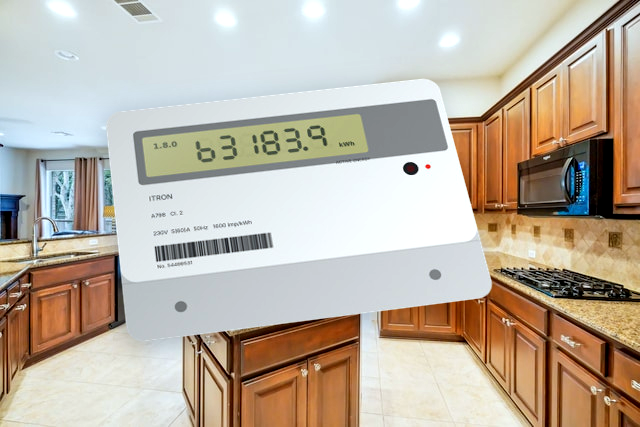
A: 63183.9 kWh
